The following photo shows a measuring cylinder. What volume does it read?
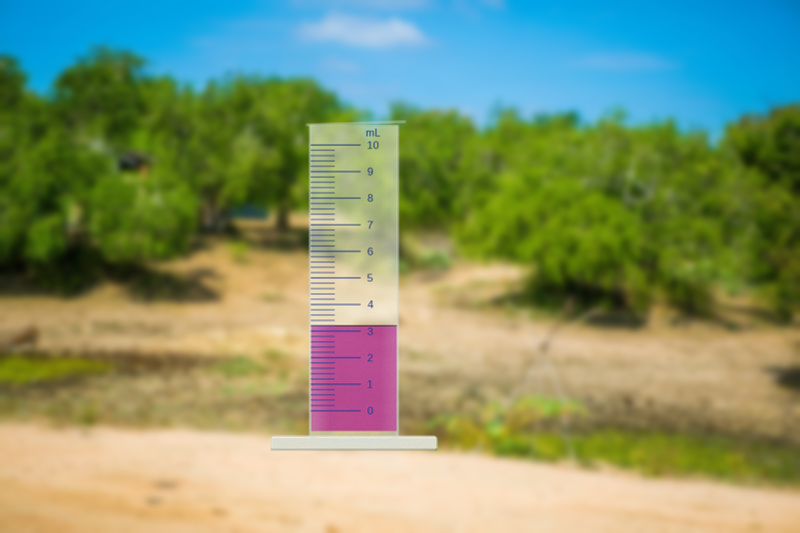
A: 3.2 mL
